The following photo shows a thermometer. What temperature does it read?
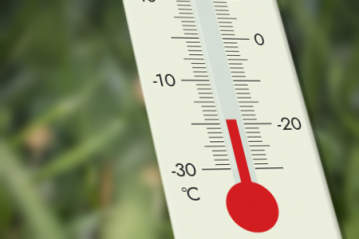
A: -19 °C
